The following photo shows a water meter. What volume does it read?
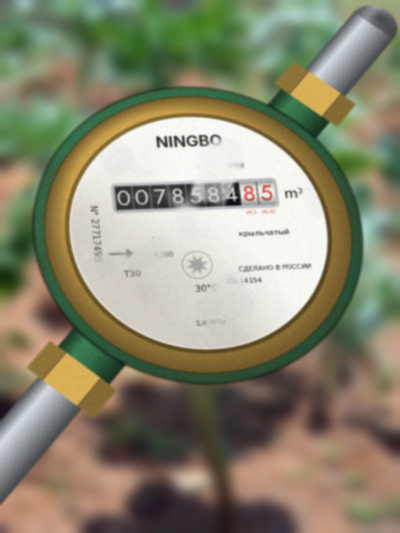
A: 78584.85 m³
